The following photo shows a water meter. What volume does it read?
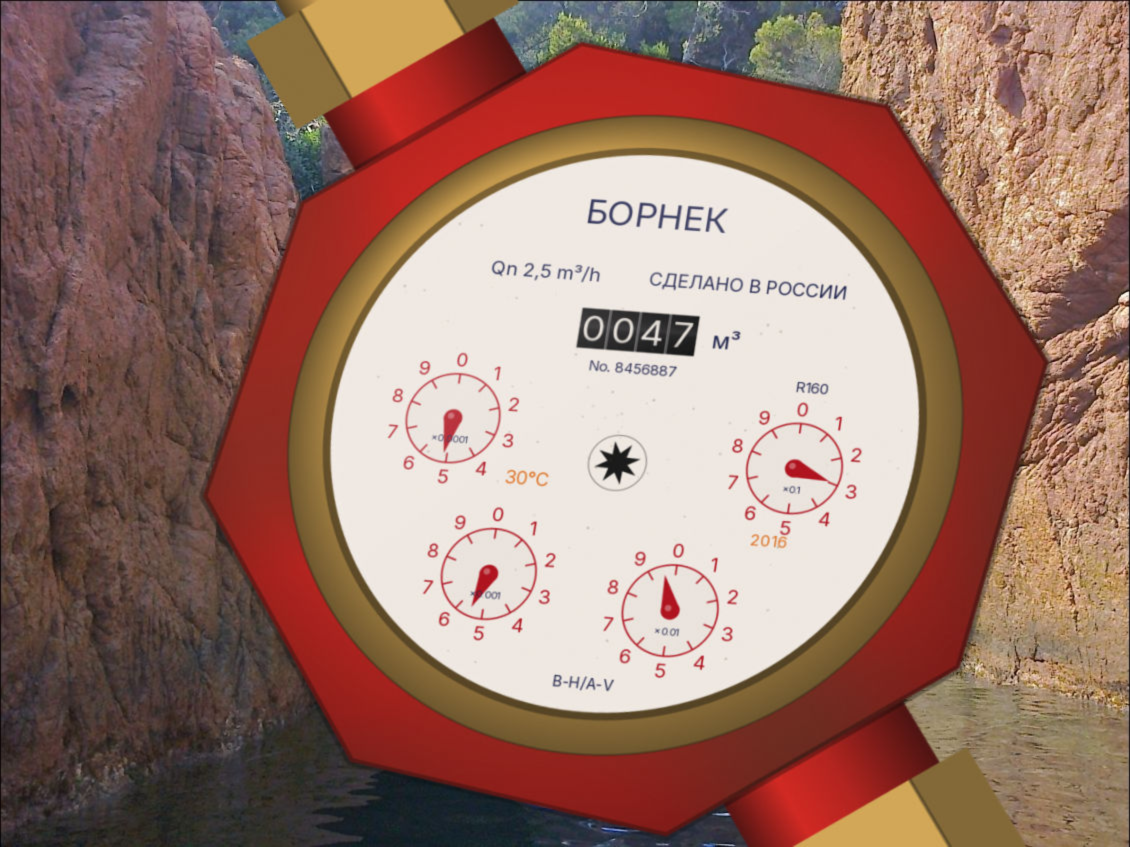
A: 47.2955 m³
